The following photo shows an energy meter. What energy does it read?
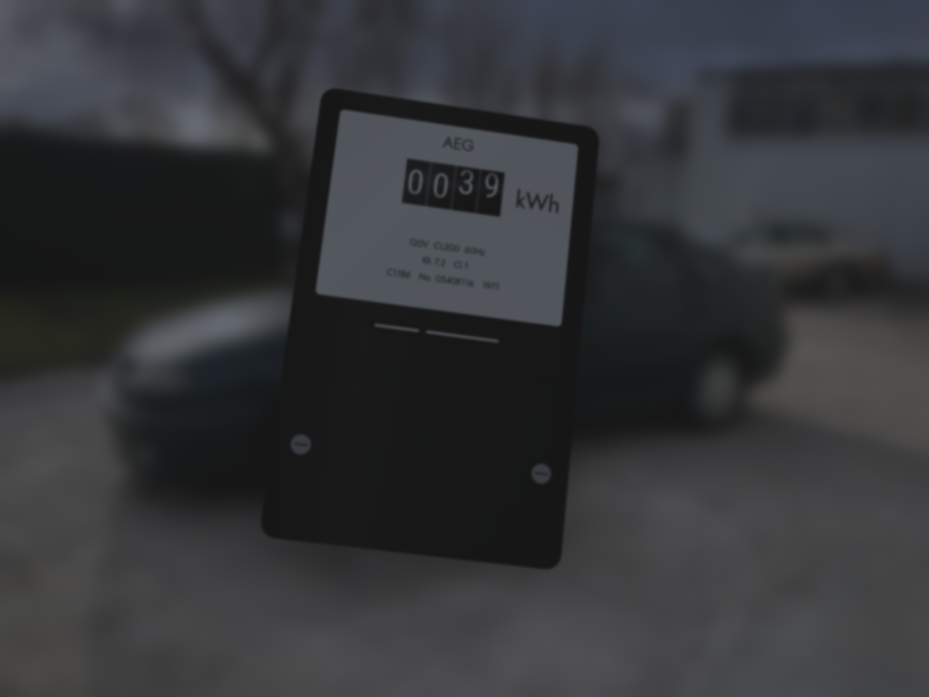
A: 39 kWh
